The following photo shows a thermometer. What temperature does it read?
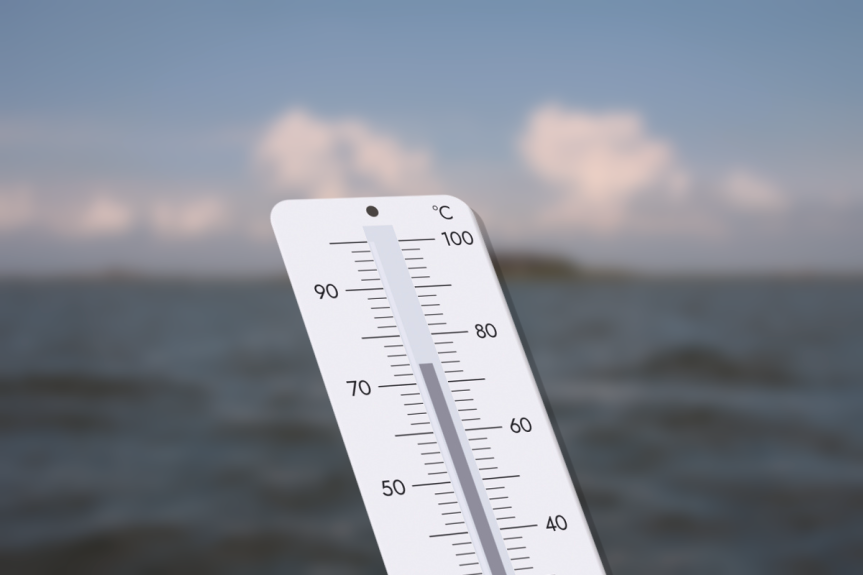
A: 74 °C
